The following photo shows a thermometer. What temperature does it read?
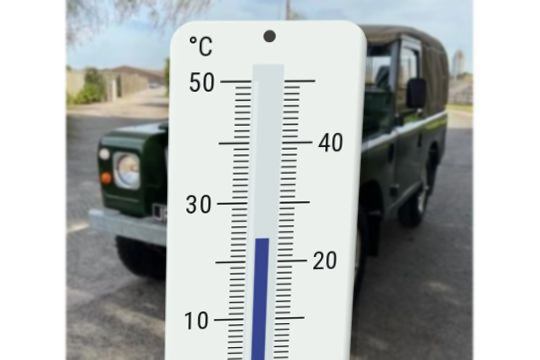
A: 24 °C
